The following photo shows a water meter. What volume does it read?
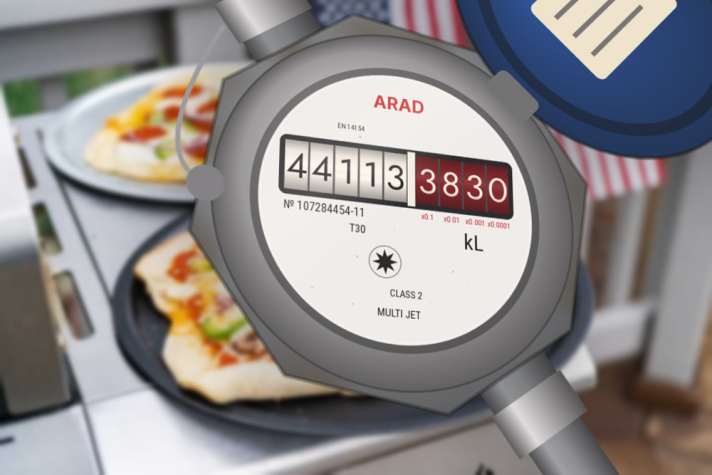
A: 44113.3830 kL
